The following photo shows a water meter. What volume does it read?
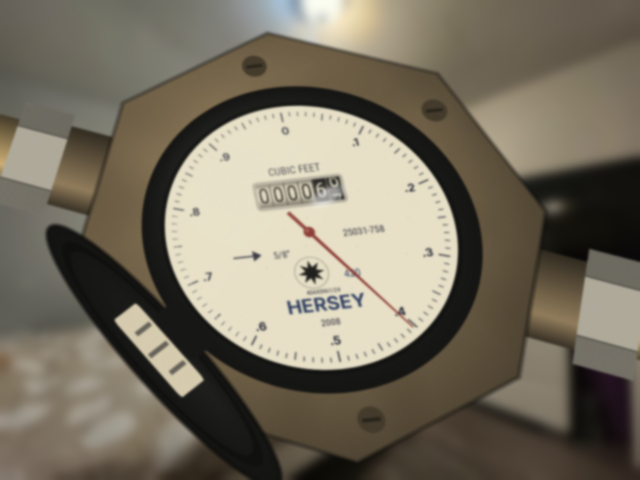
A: 66.40 ft³
